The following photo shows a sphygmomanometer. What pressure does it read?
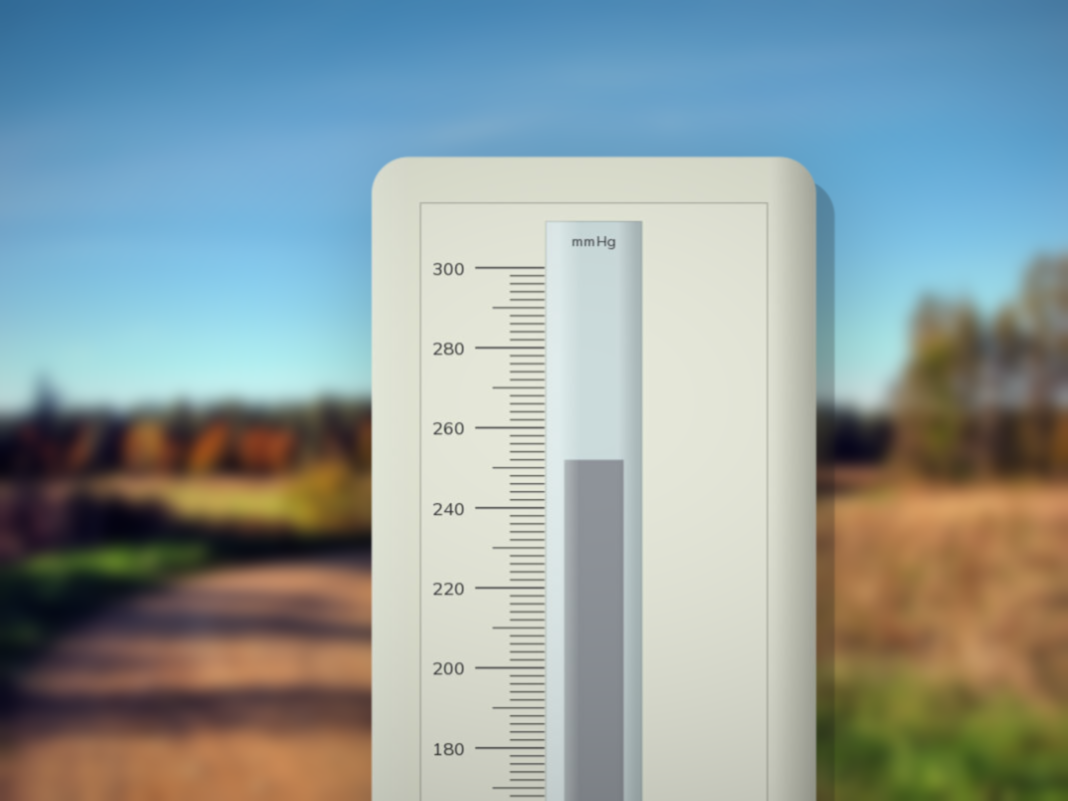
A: 252 mmHg
